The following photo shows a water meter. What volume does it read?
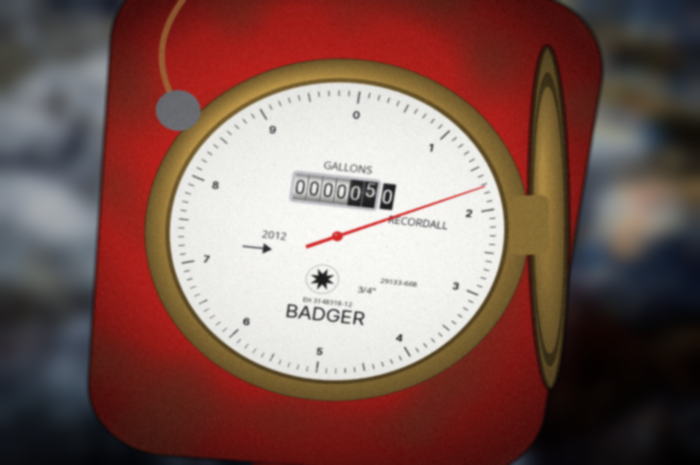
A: 51.7 gal
